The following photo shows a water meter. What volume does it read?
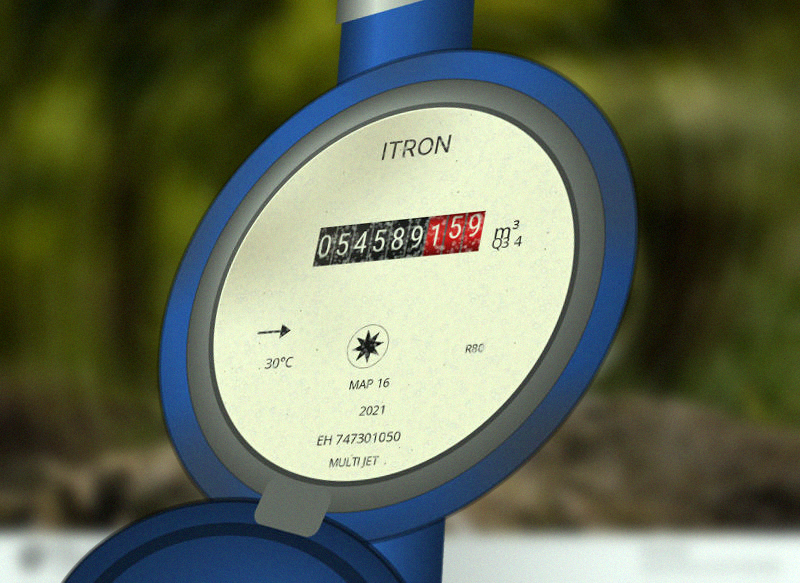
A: 54589.159 m³
